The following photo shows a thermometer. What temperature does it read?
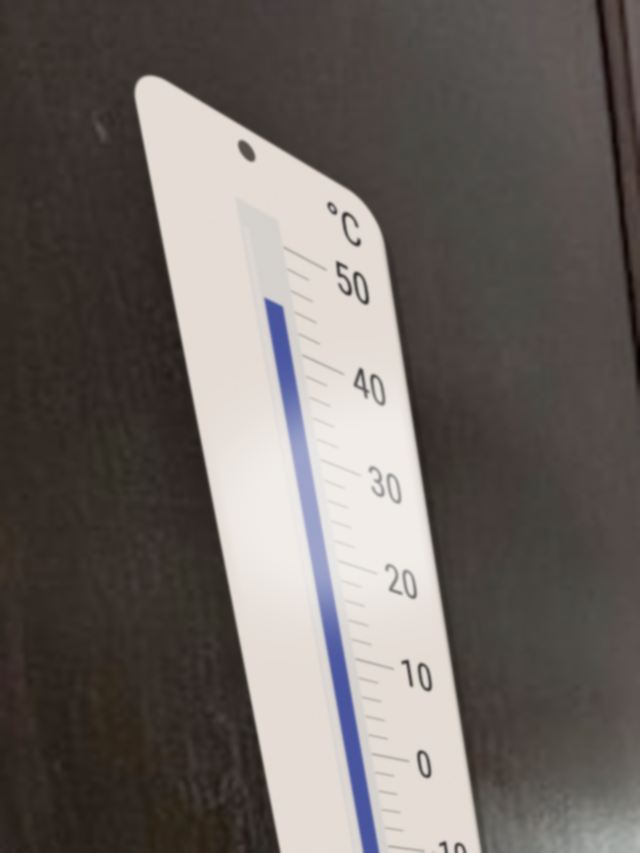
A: 44 °C
